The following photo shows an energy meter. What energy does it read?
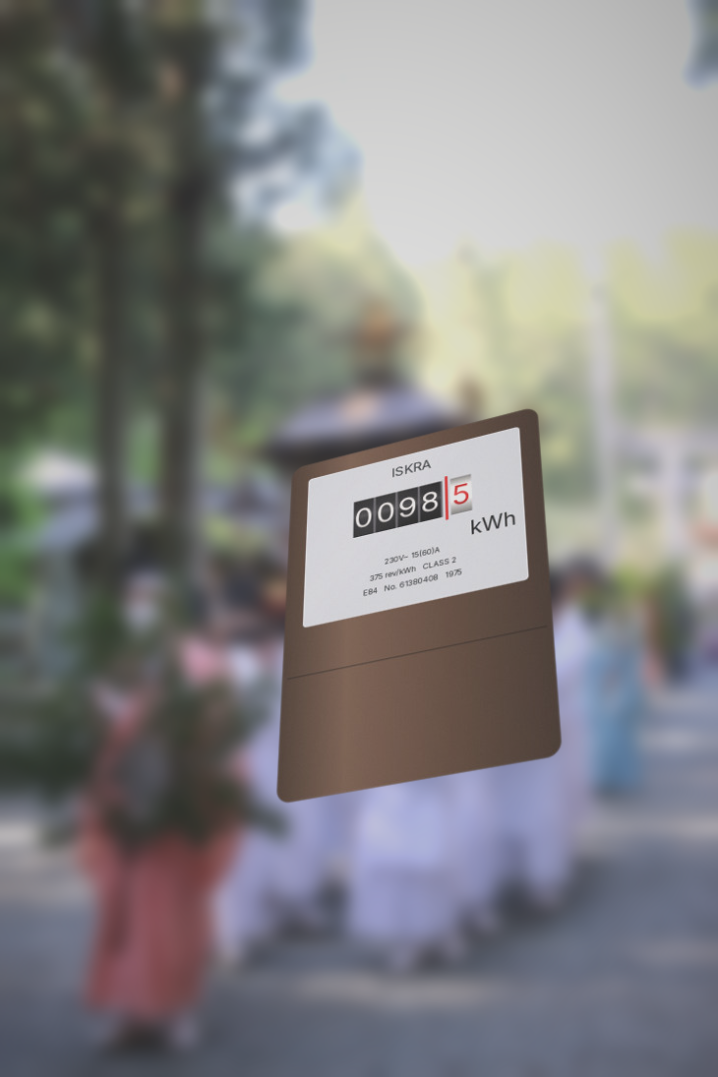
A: 98.5 kWh
